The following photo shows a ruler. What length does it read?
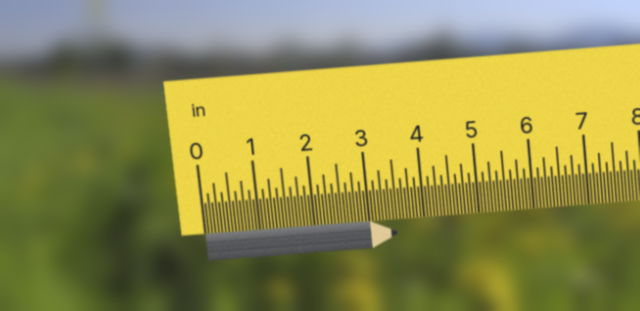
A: 3.5 in
